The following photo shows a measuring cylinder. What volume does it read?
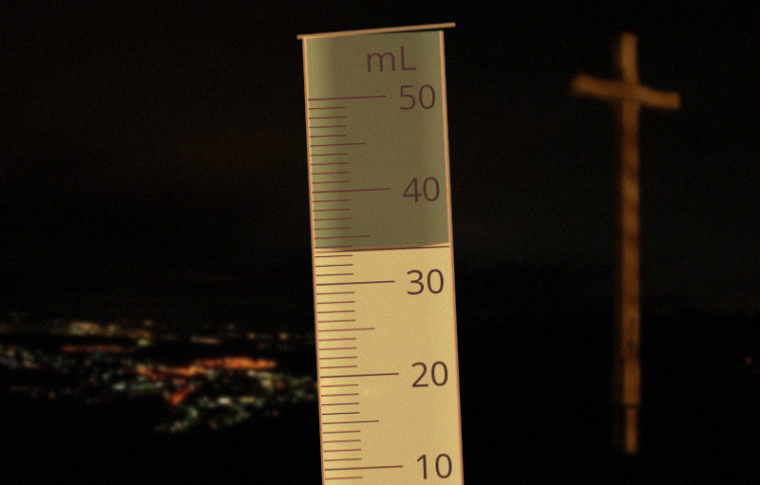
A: 33.5 mL
